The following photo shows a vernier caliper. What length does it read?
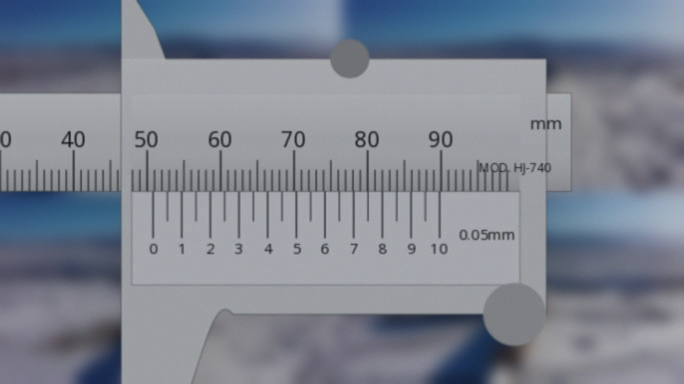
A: 50.8 mm
